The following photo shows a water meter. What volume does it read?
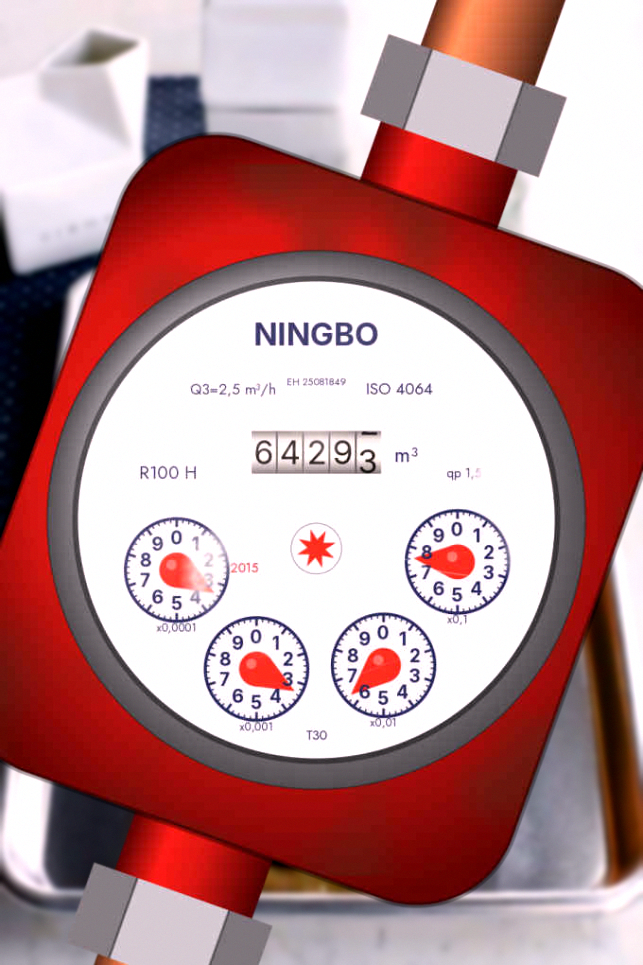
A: 64292.7633 m³
